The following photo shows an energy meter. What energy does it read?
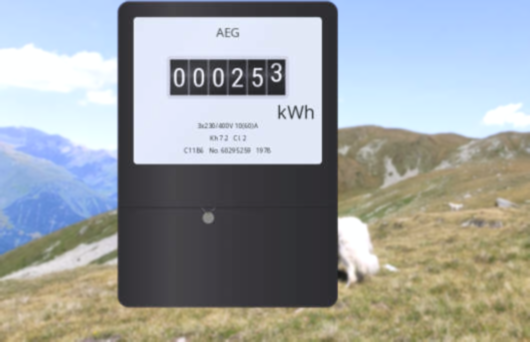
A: 253 kWh
